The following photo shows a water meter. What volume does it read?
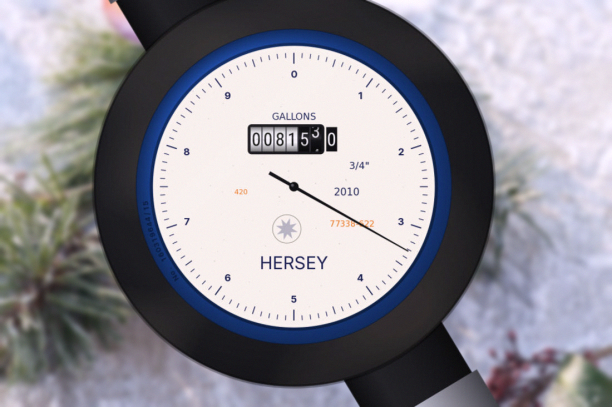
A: 81533.3 gal
